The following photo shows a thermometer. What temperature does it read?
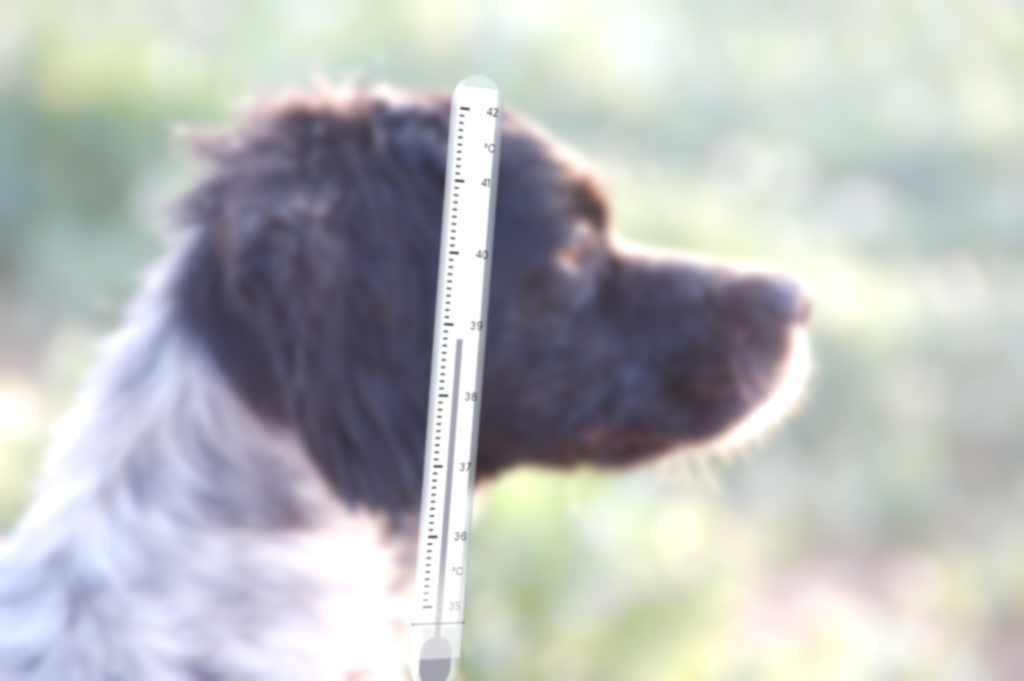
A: 38.8 °C
